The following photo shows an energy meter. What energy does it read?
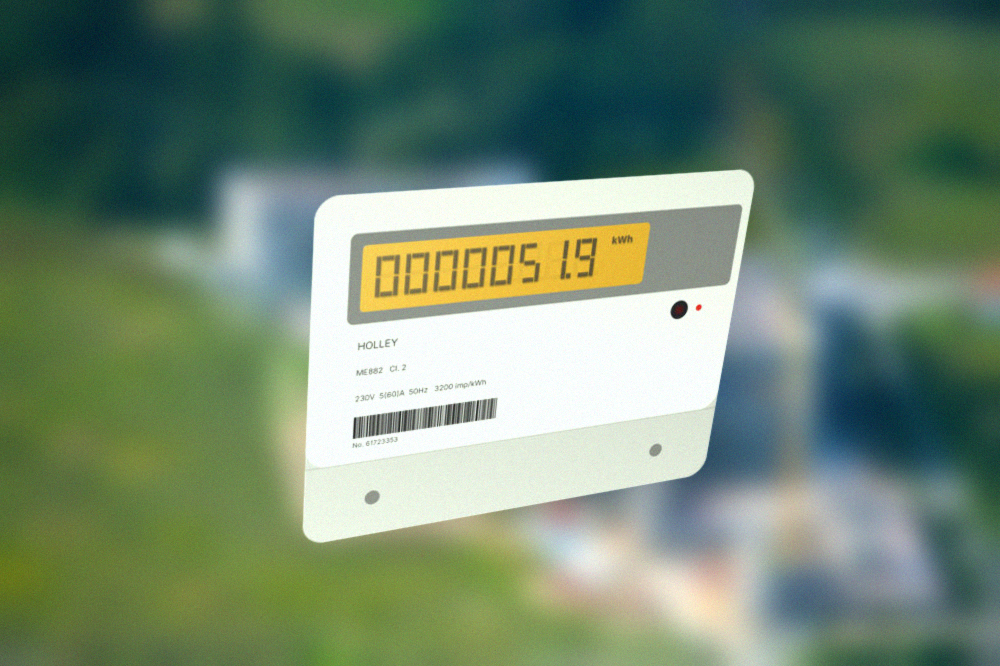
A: 51.9 kWh
